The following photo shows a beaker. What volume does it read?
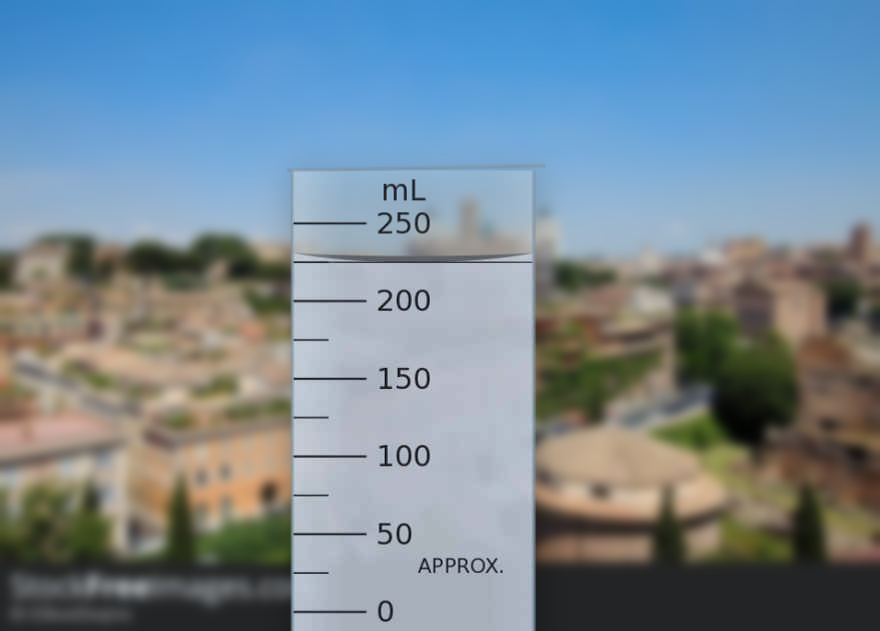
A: 225 mL
